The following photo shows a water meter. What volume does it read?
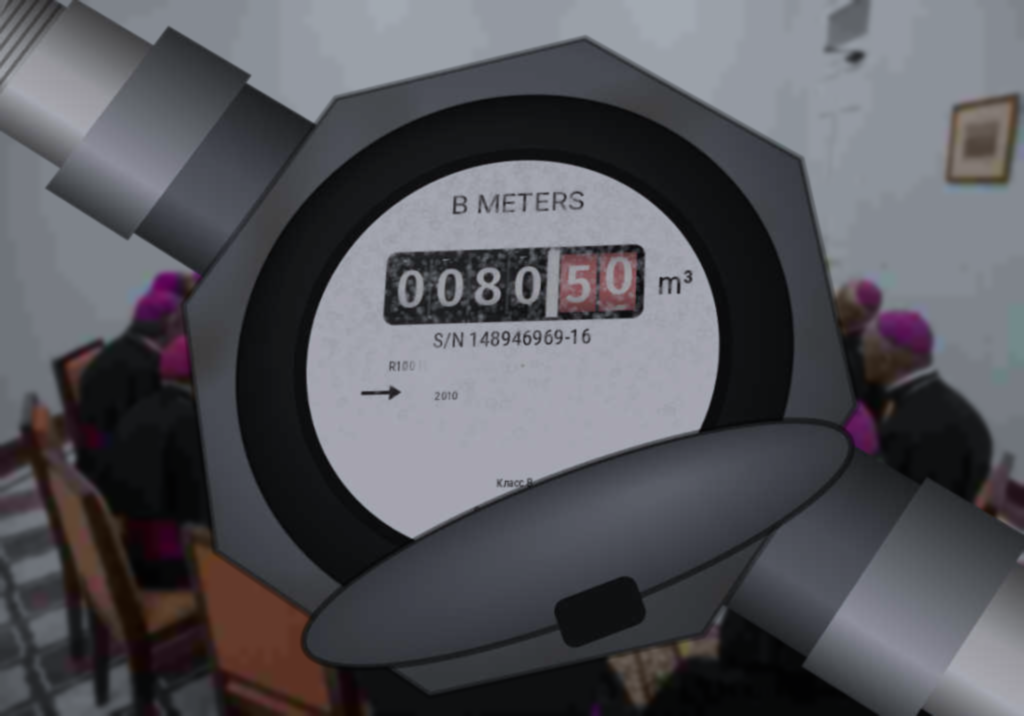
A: 80.50 m³
